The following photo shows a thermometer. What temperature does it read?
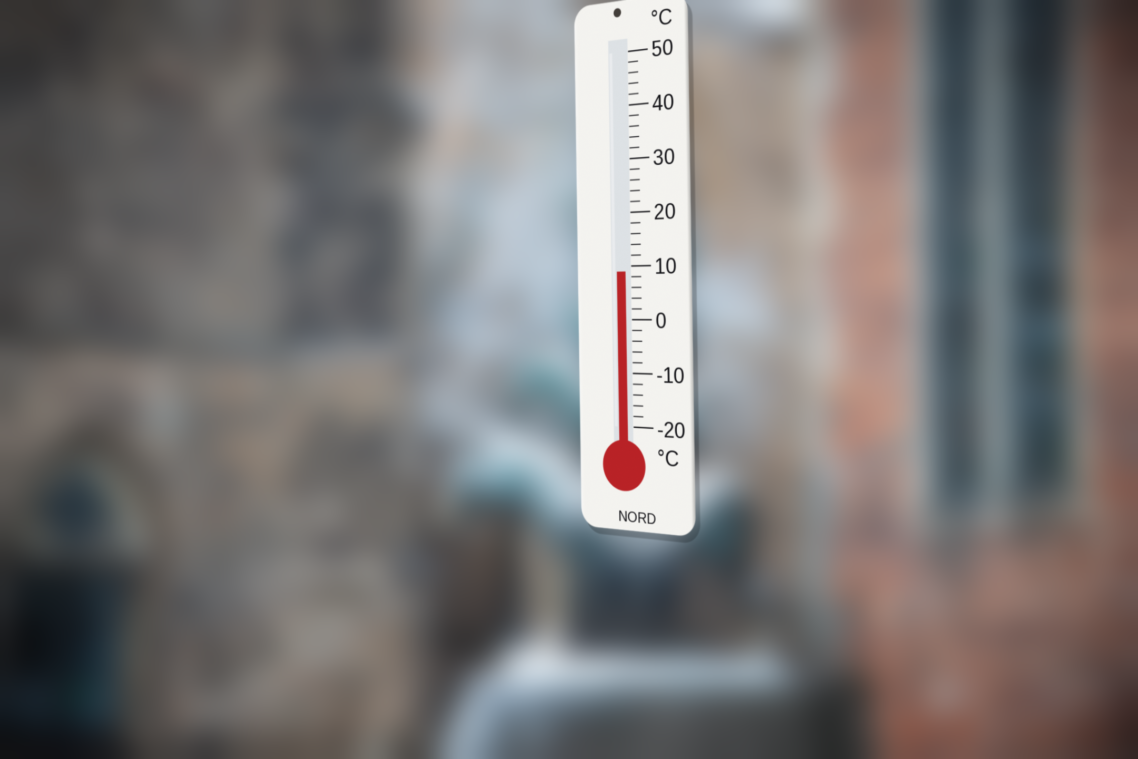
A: 9 °C
